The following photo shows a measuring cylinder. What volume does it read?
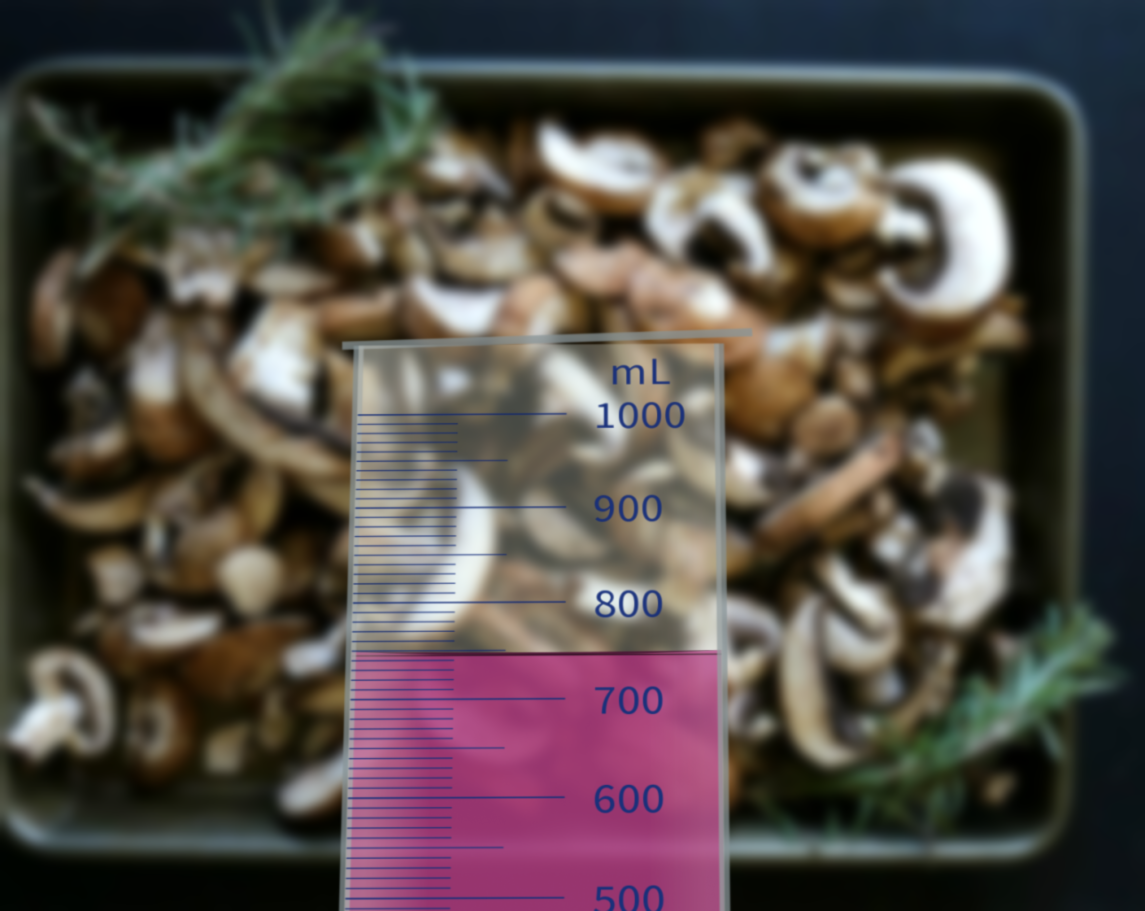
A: 745 mL
